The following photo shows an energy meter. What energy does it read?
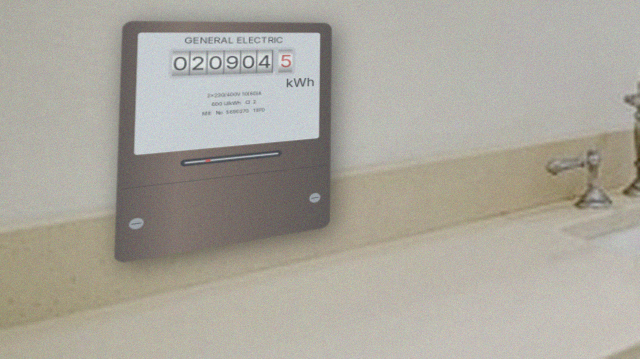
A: 20904.5 kWh
